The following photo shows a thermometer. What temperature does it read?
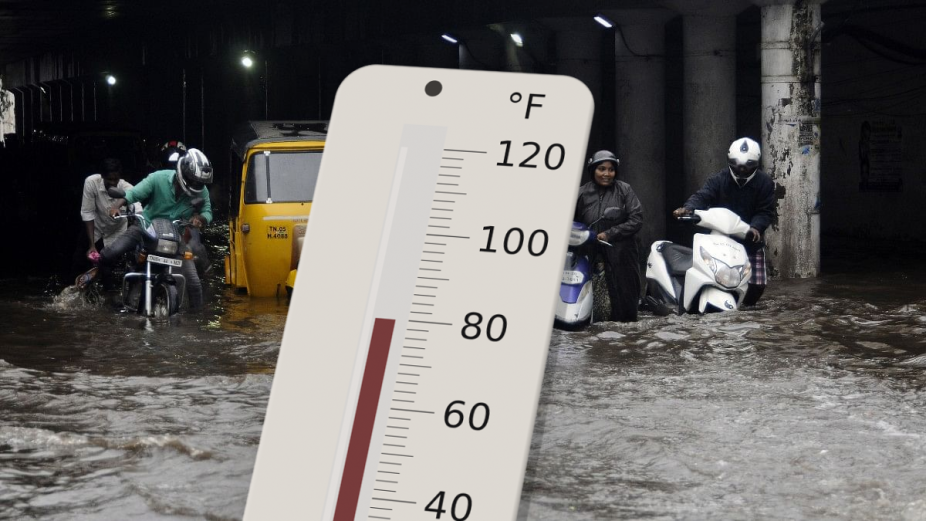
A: 80 °F
